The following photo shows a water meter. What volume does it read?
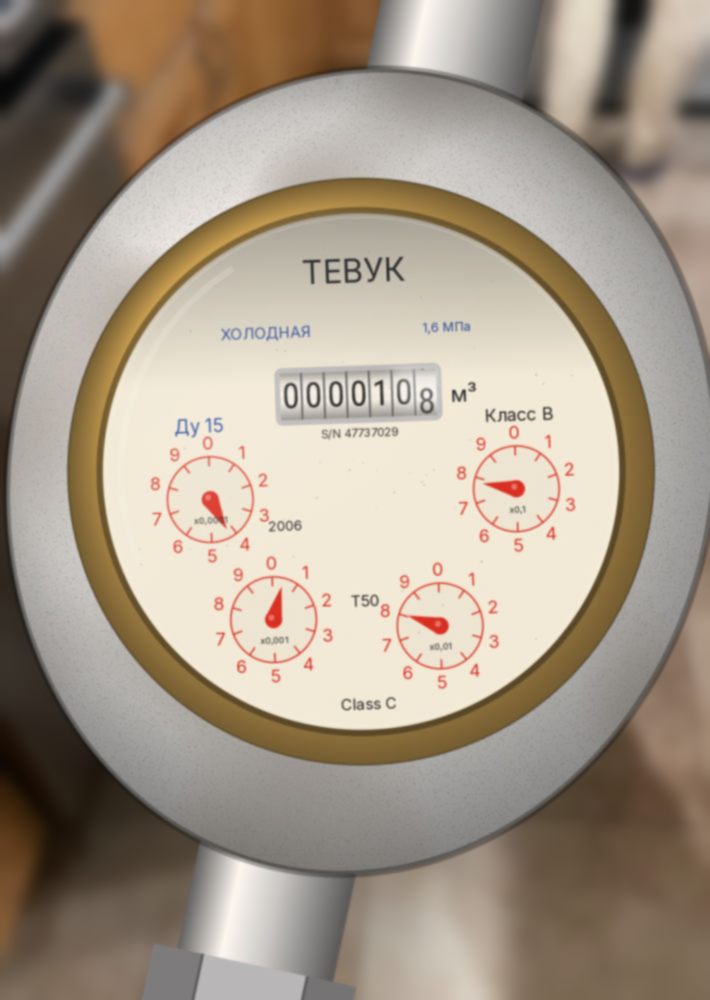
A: 107.7804 m³
